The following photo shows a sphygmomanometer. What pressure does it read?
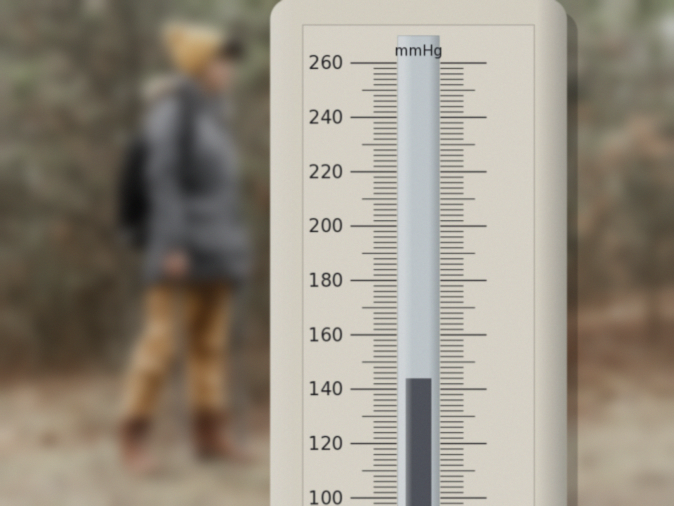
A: 144 mmHg
